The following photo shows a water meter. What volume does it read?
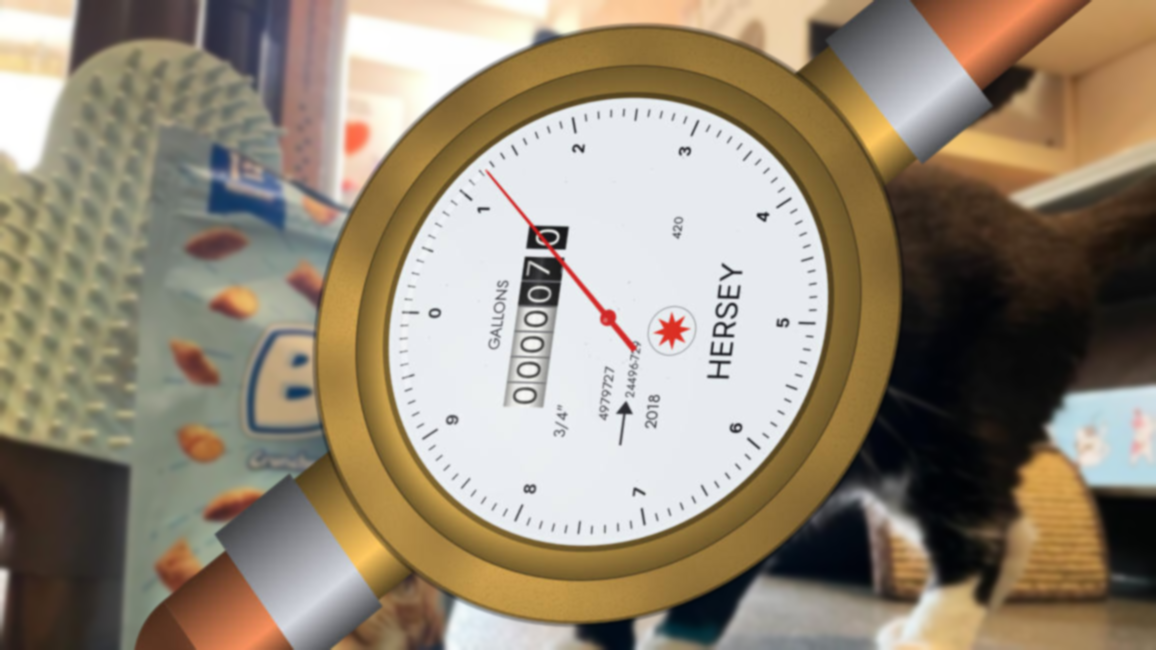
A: 71.2 gal
